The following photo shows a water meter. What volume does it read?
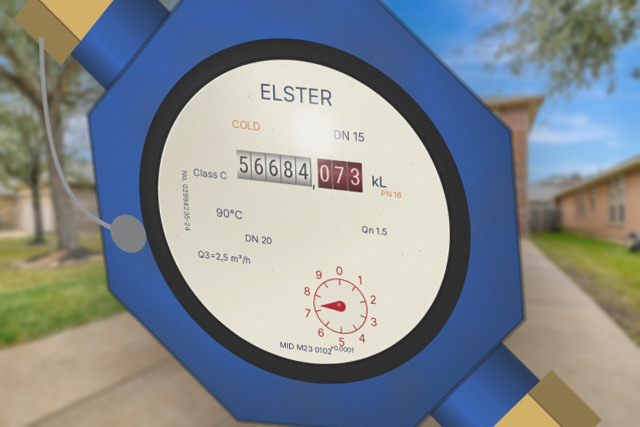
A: 56684.0737 kL
